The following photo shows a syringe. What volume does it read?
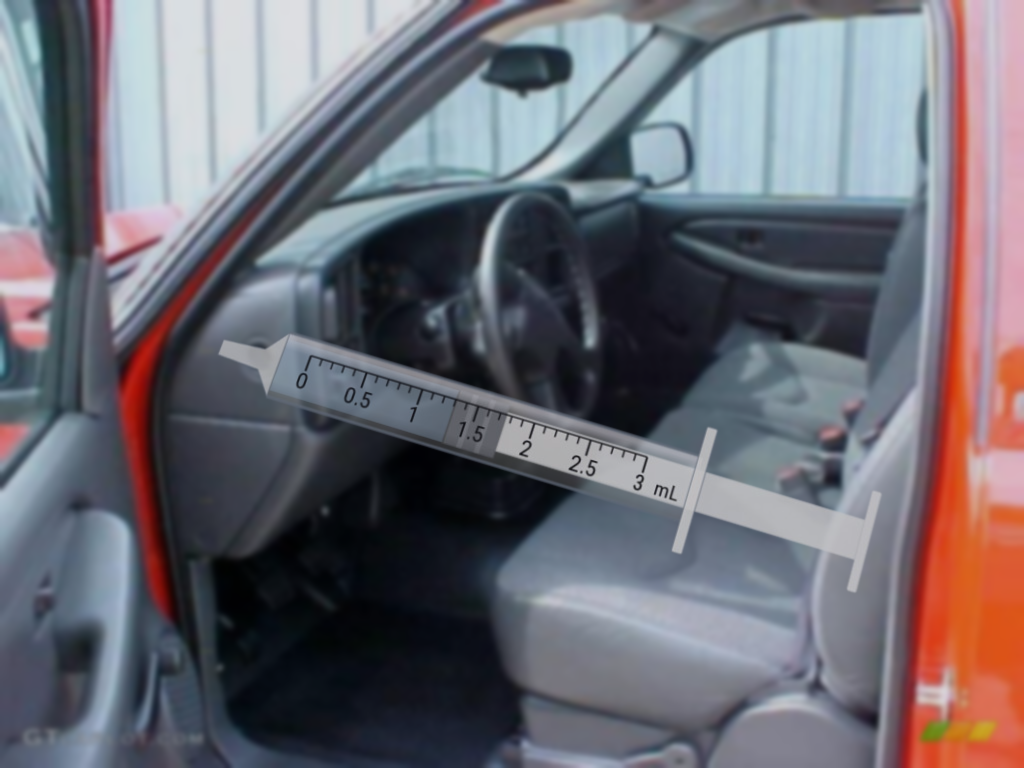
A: 1.3 mL
